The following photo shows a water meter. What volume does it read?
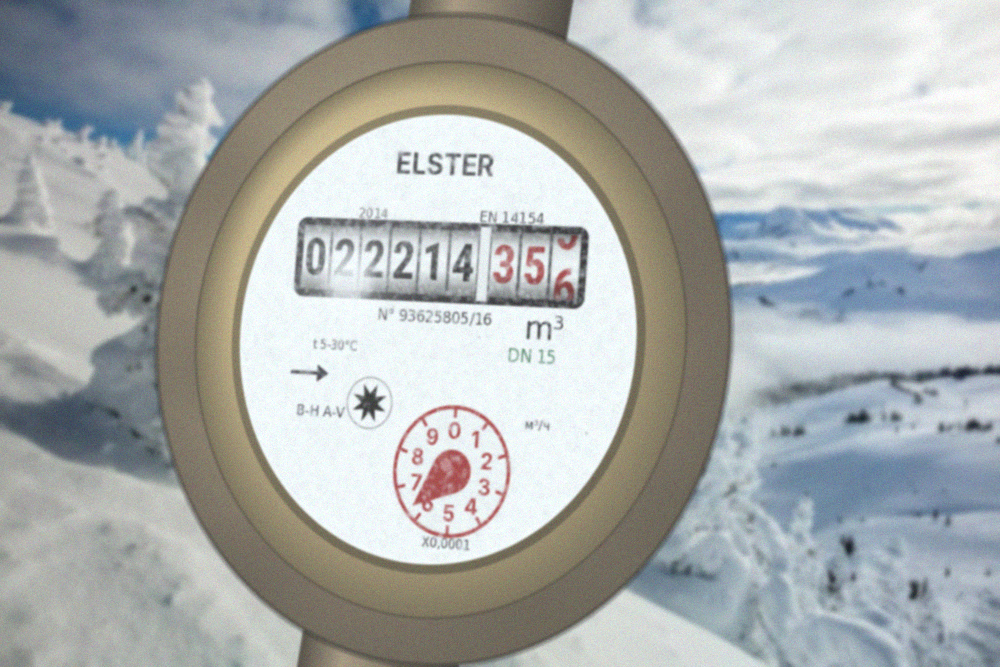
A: 22214.3556 m³
